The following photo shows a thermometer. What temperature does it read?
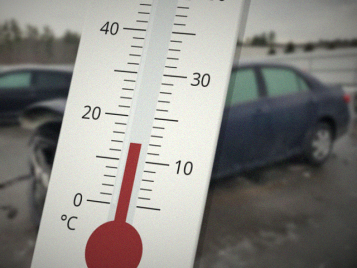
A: 14 °C
